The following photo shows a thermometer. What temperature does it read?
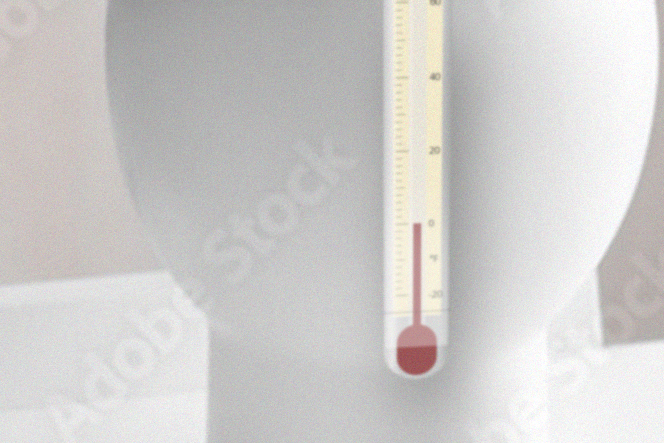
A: 0 °F
